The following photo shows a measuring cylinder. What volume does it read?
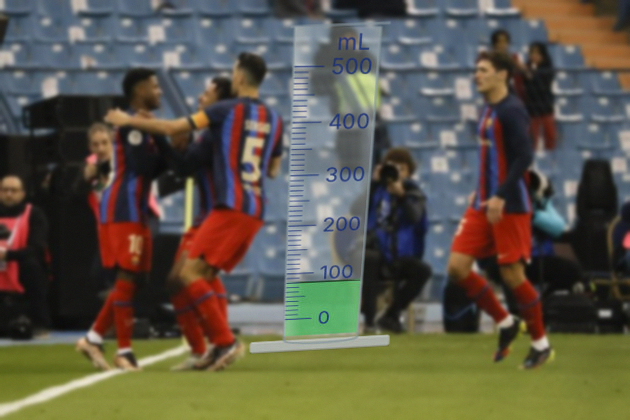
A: 80 mL
